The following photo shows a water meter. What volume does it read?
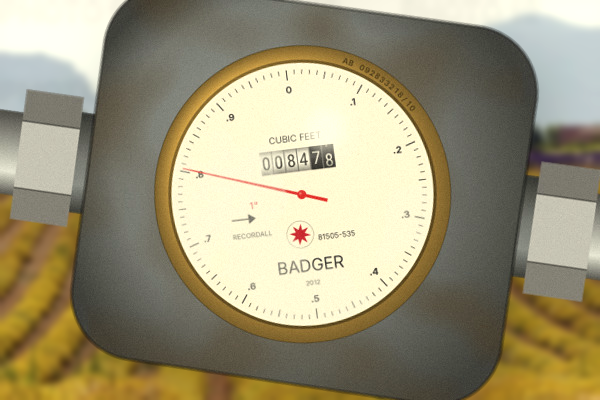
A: 8477.80 ft³
